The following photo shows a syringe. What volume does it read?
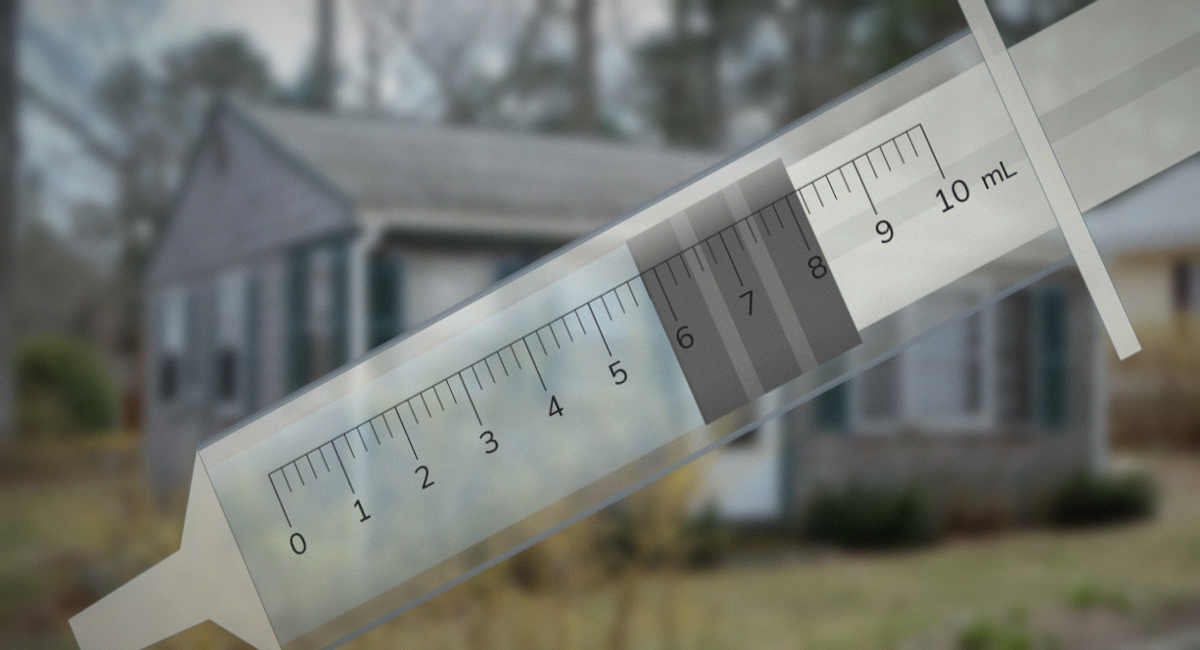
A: 5.8 mL
